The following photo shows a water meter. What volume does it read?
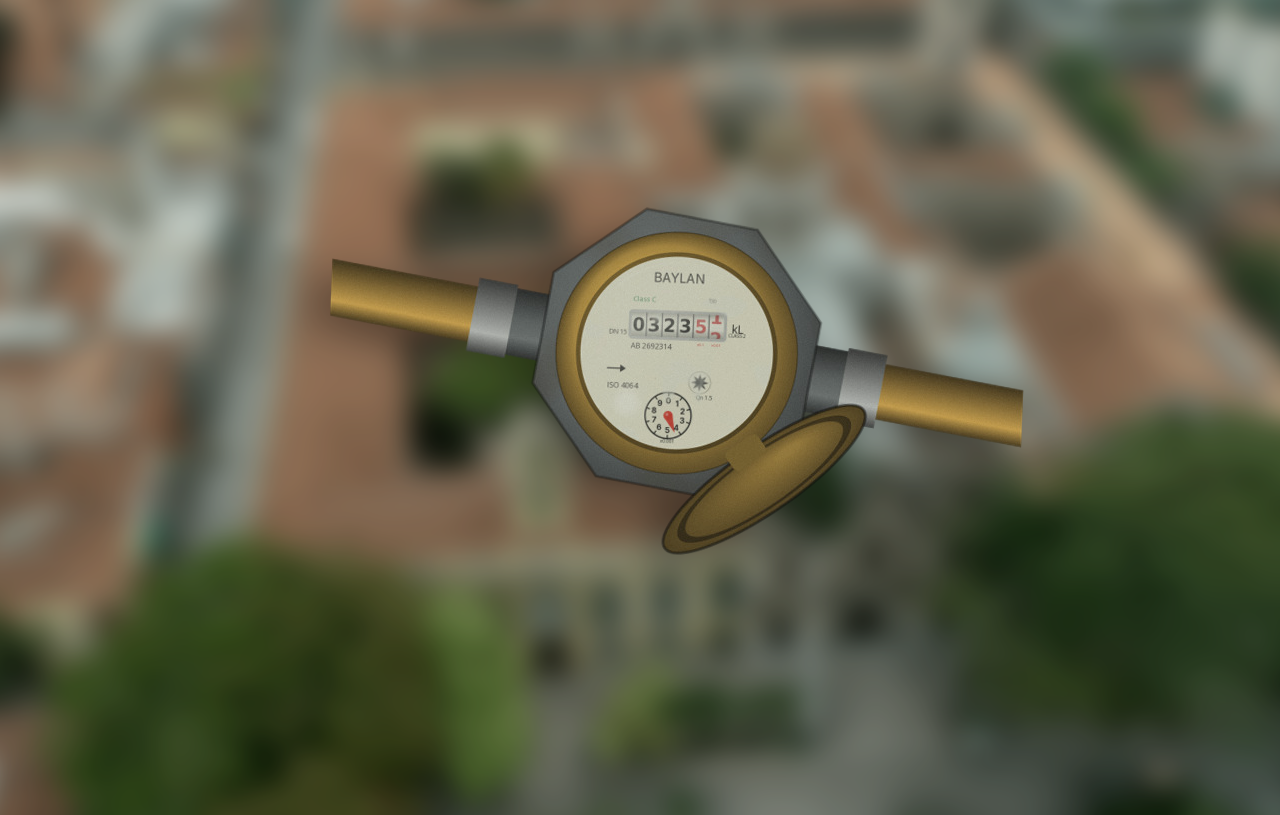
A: 323.514 kL
